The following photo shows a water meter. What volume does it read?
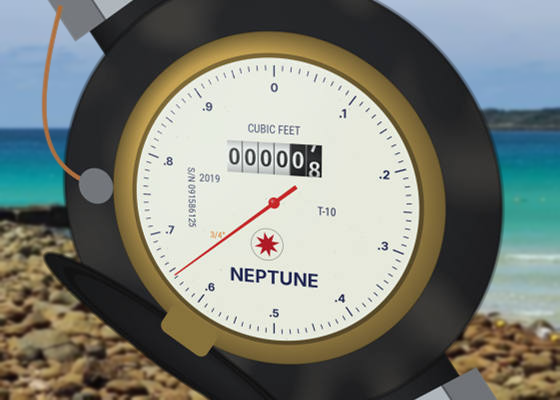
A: 7.64 ft³
